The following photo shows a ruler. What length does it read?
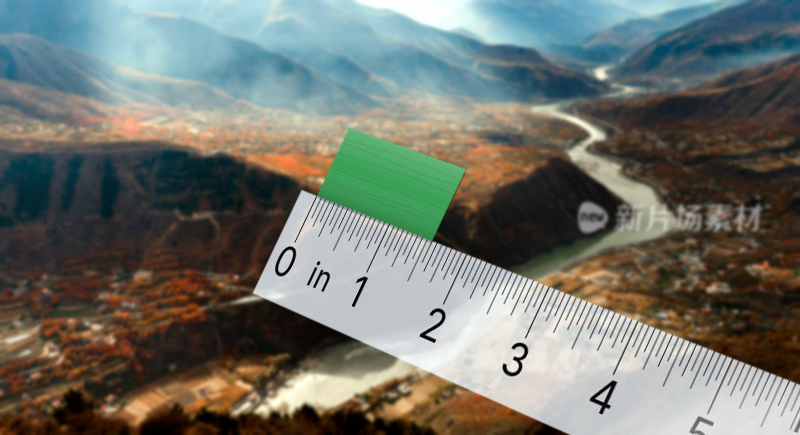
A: 1.5625 in
